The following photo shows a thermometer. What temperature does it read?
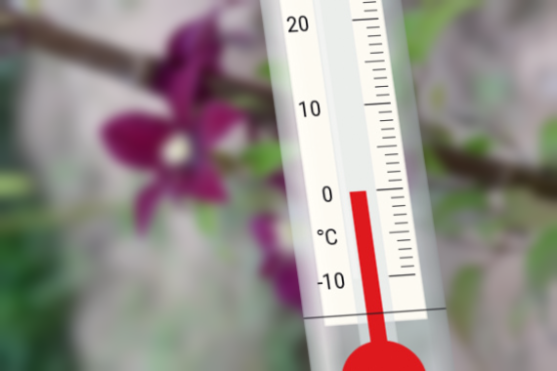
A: 0 °C
